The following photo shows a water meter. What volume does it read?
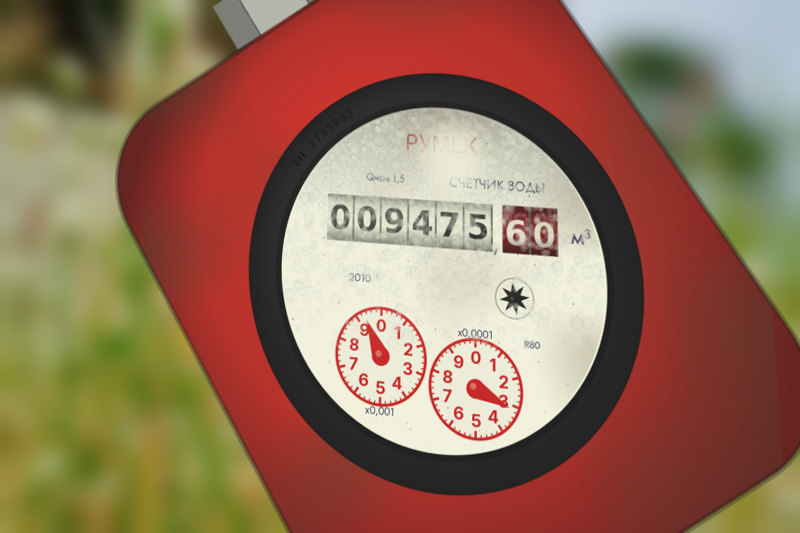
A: 9475.5993 m³
